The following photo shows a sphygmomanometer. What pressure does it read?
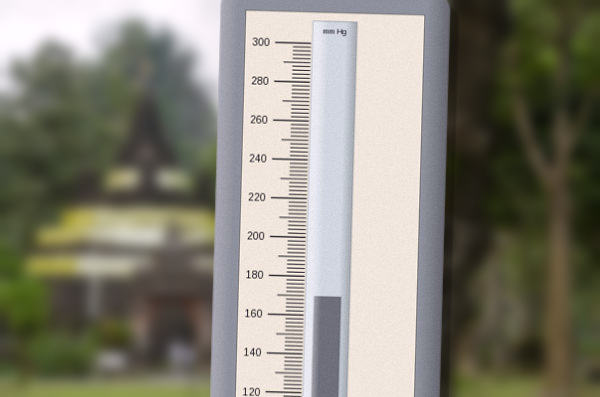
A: 170 mmHg
